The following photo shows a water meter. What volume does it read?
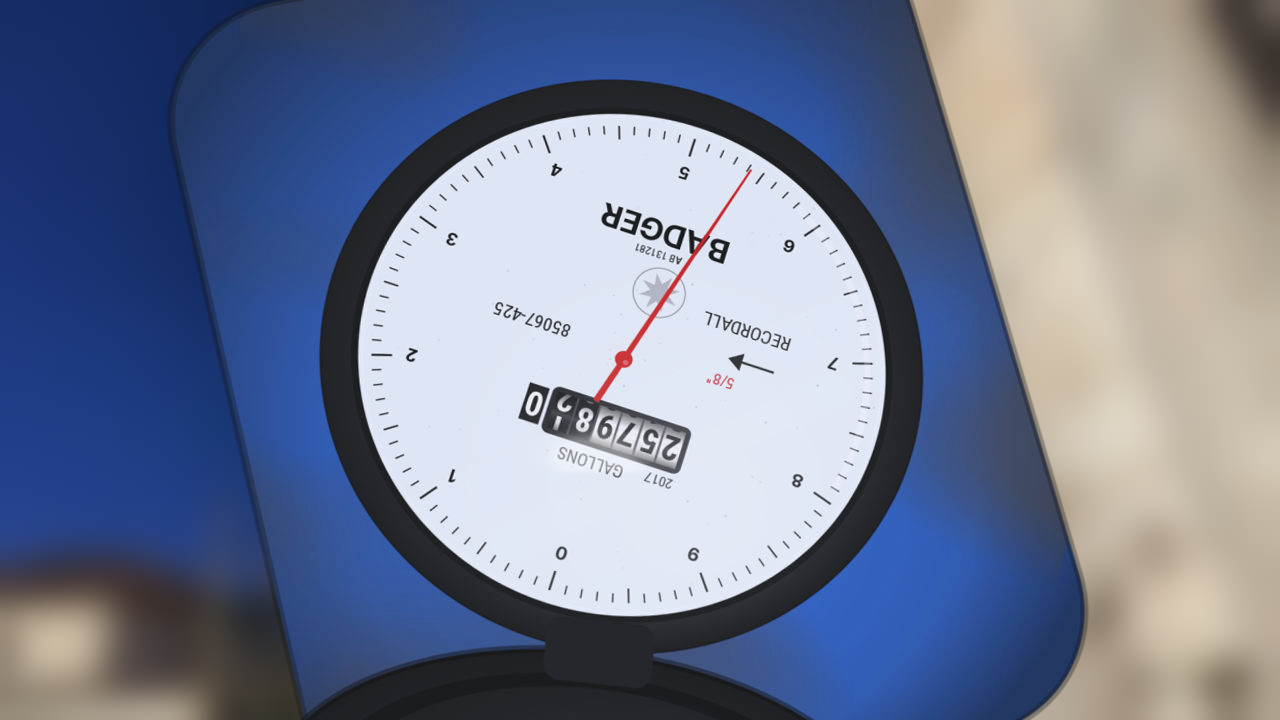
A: 2579815.4 gal
